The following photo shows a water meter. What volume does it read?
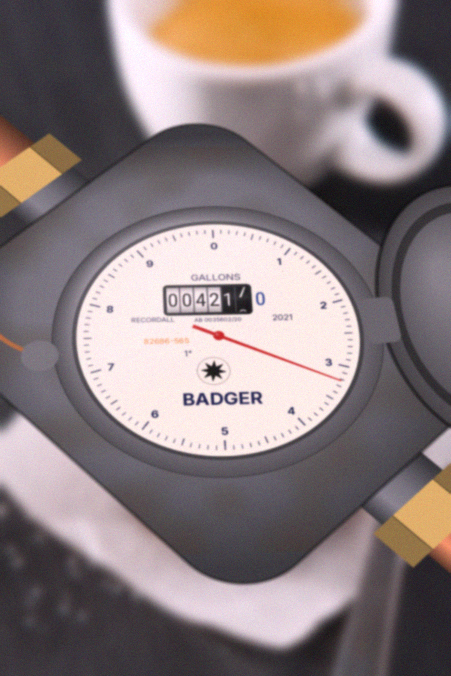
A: 42173.2 gal
